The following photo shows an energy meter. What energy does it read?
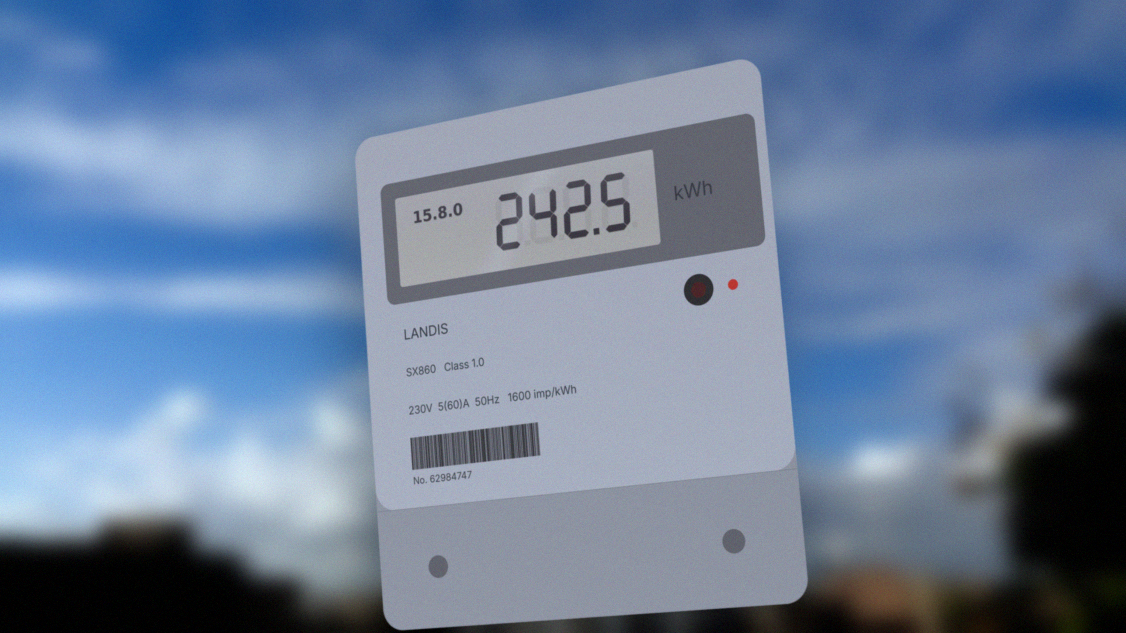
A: 242.5 kWh
